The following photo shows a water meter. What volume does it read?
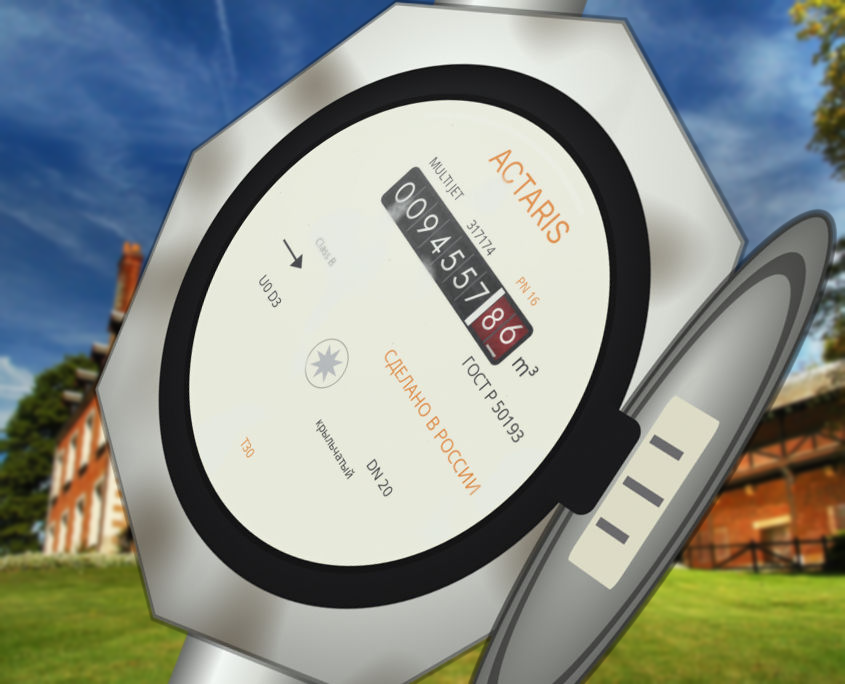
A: 94557.86 m³
